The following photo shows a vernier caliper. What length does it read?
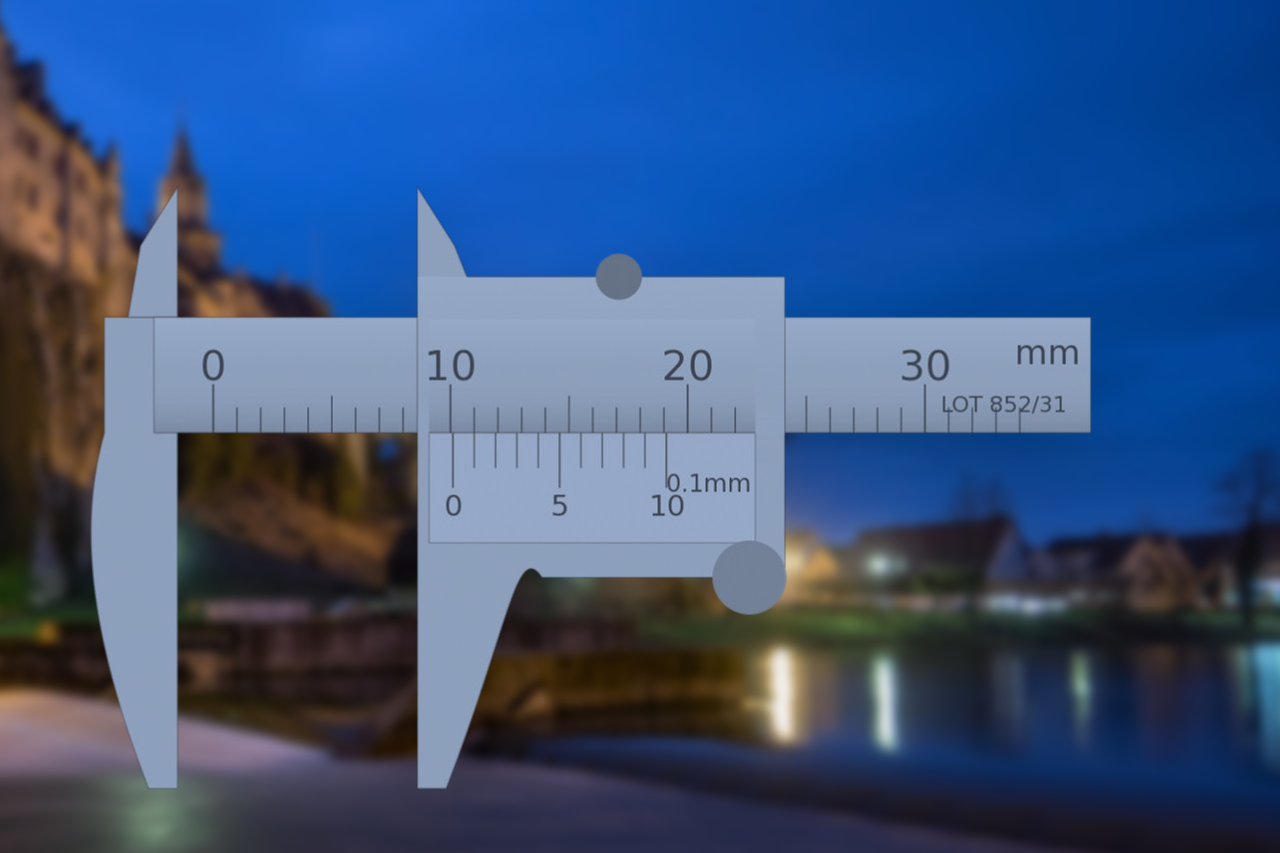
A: 10.1 mm
